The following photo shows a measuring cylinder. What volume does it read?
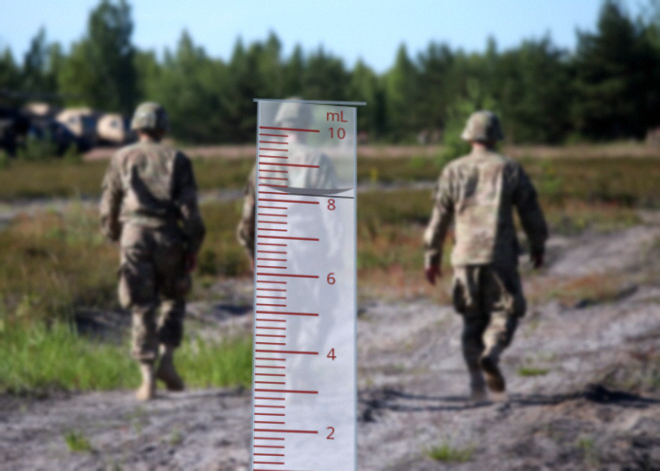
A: 8.2 mL
